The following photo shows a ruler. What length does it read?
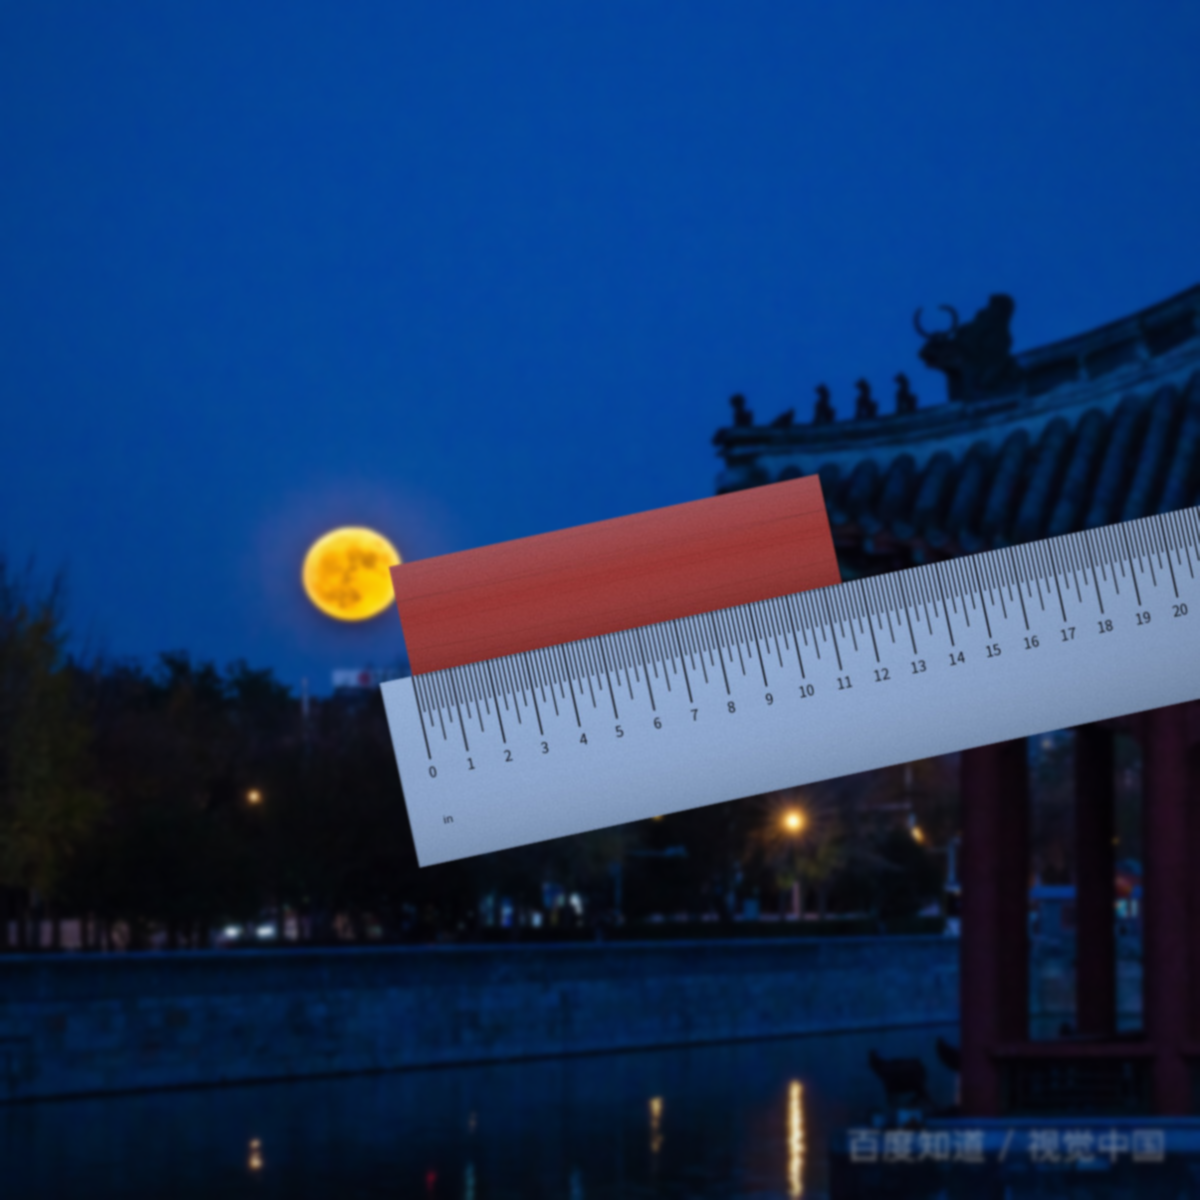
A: 11.5 in
